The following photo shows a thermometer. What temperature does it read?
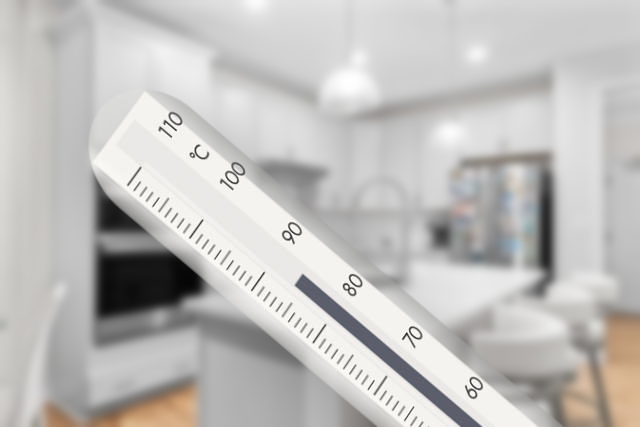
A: 86 °C
